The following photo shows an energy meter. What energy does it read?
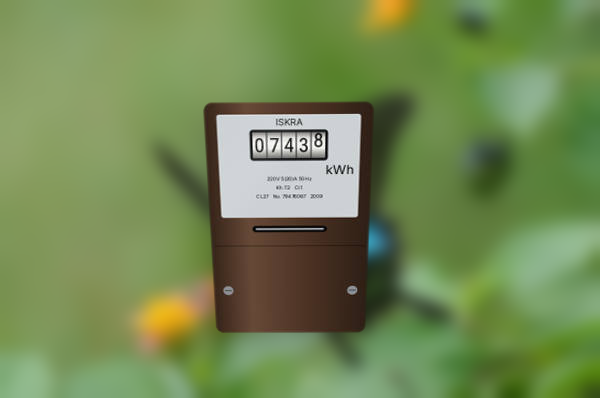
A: 7438 kWh
